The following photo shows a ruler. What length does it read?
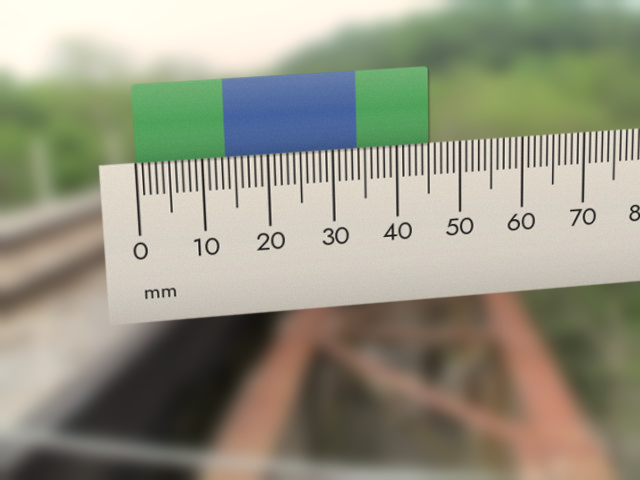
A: 45 mm
